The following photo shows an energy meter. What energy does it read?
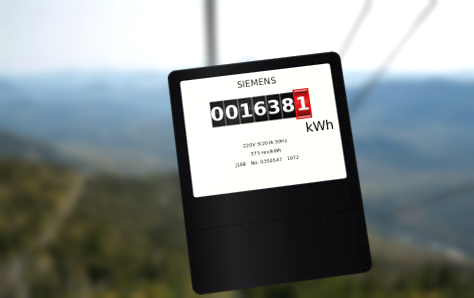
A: 1638.1 kWh
